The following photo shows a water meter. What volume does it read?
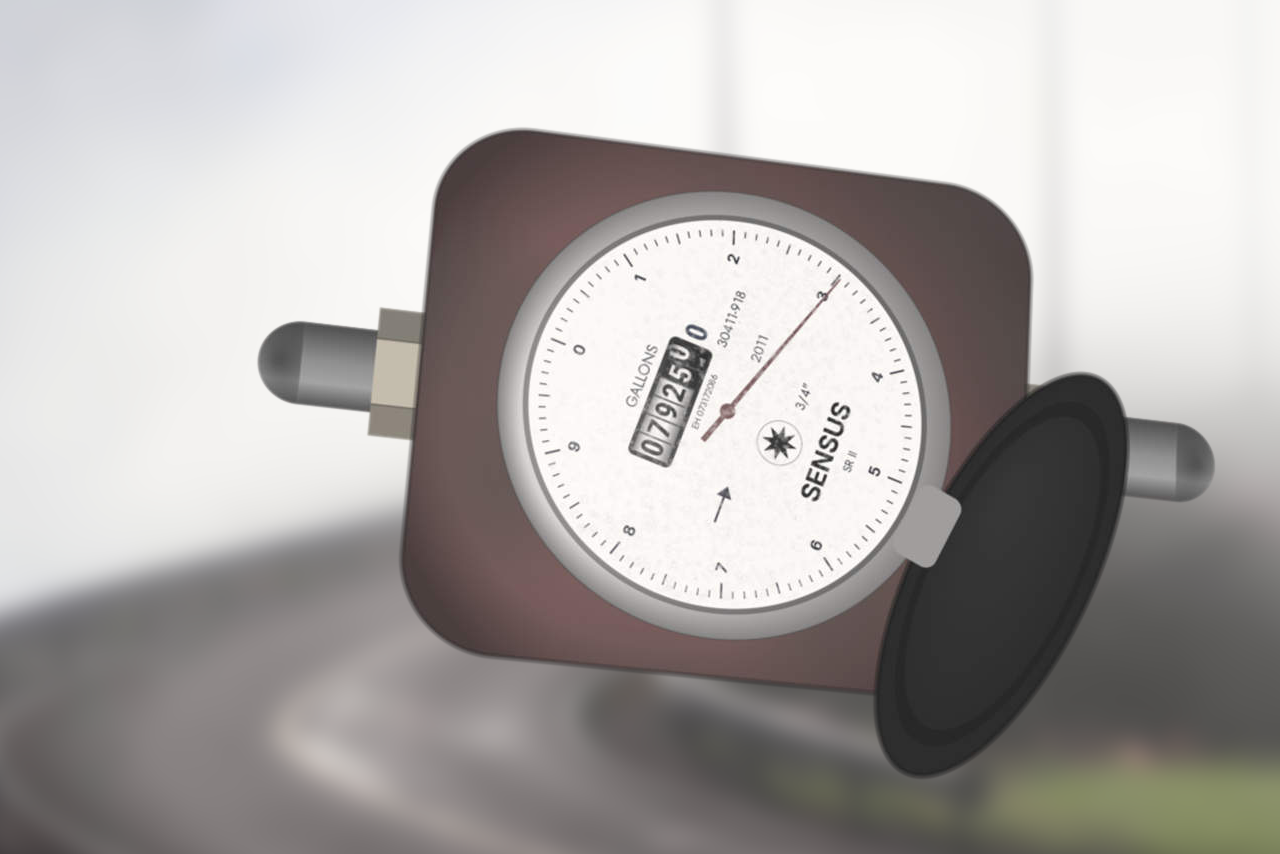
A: 792503.0 gal
